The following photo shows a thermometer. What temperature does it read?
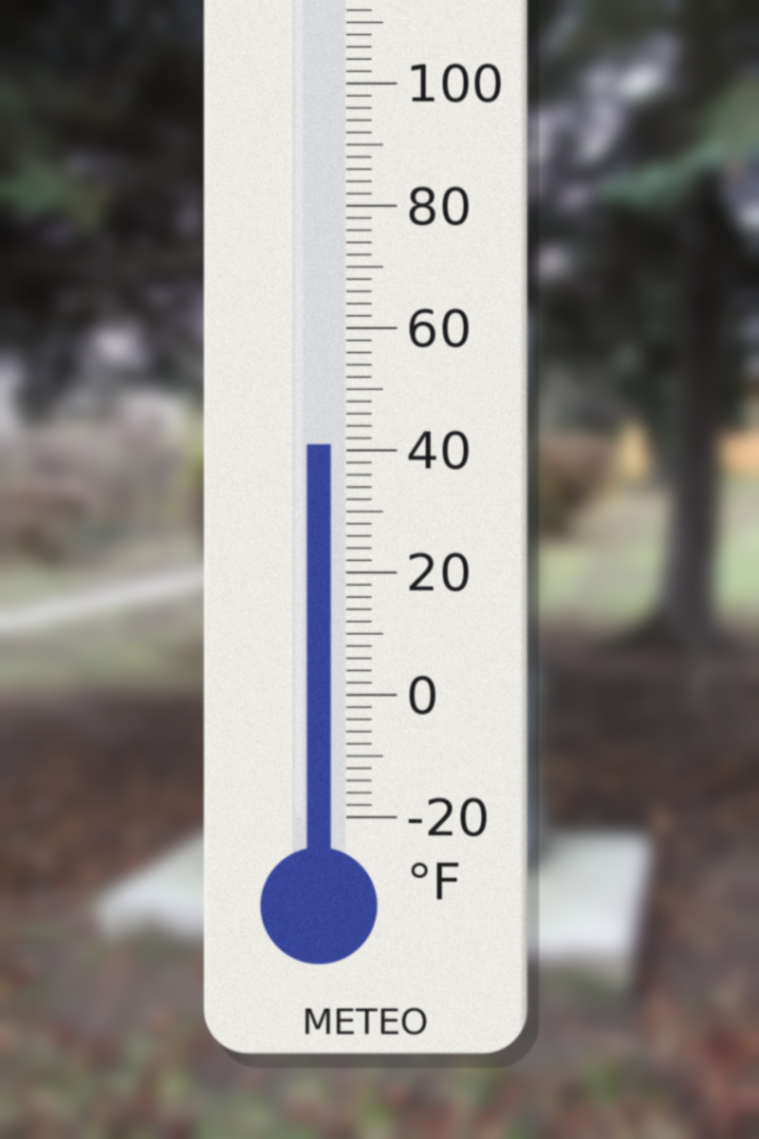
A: 41 °F
